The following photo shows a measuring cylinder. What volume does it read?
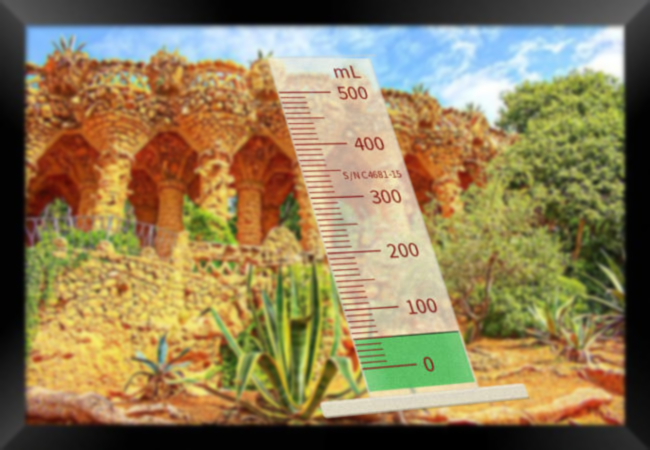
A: 50 mL
